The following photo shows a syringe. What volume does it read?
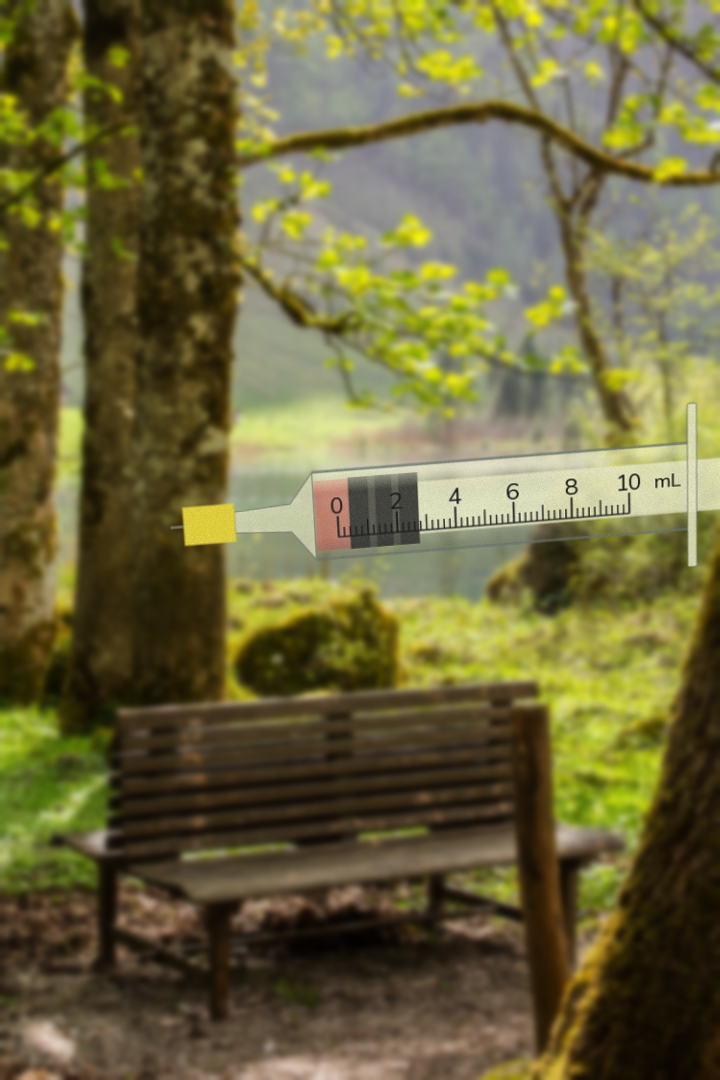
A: 0.4 mL
